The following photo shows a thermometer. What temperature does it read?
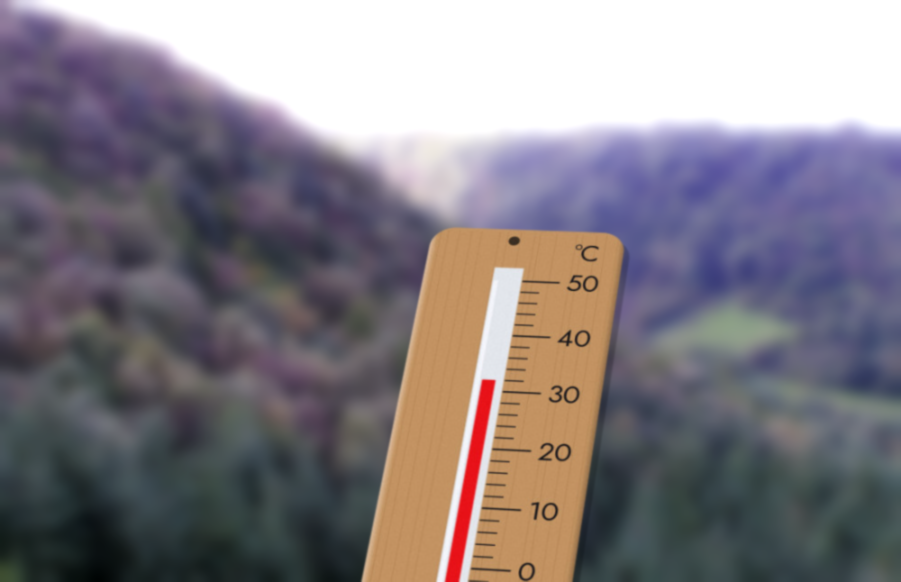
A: 32 °C
